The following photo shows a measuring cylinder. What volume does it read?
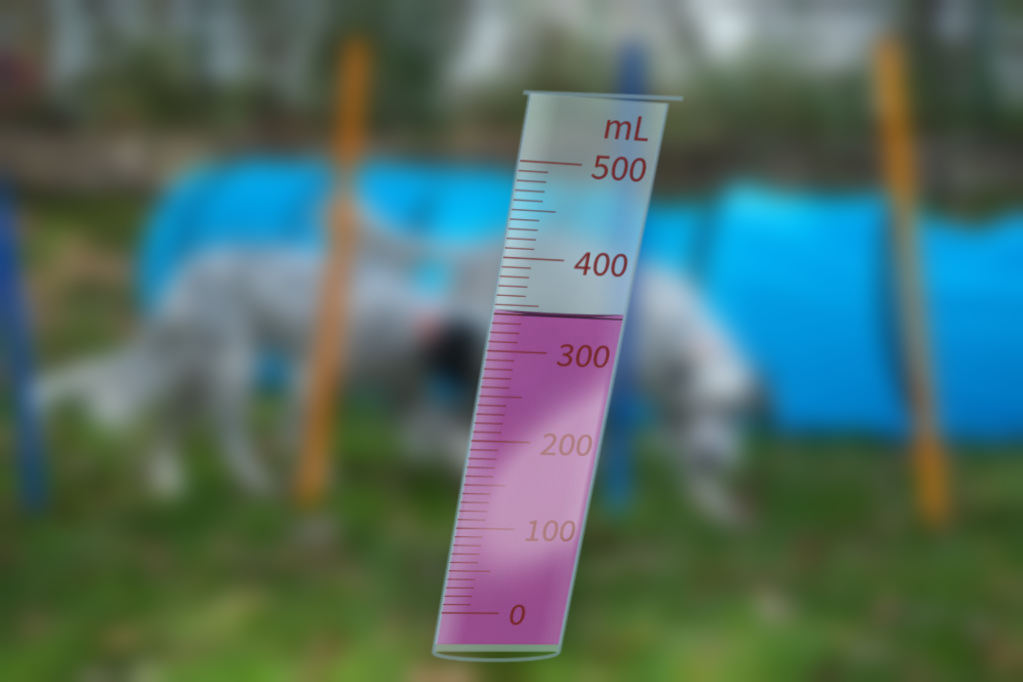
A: 340 mL
